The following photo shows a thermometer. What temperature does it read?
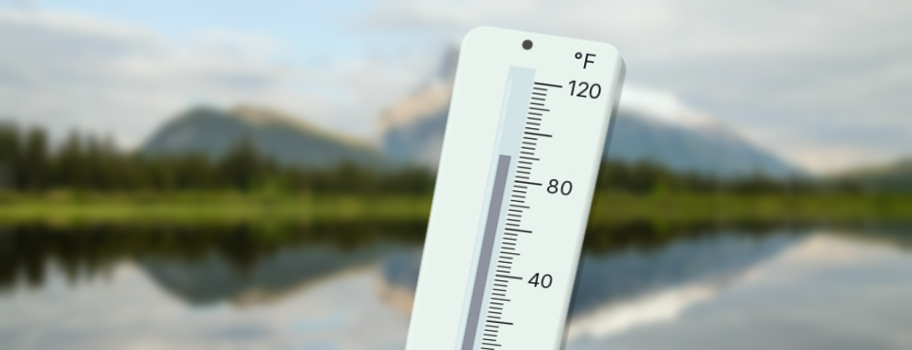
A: 90 °F
